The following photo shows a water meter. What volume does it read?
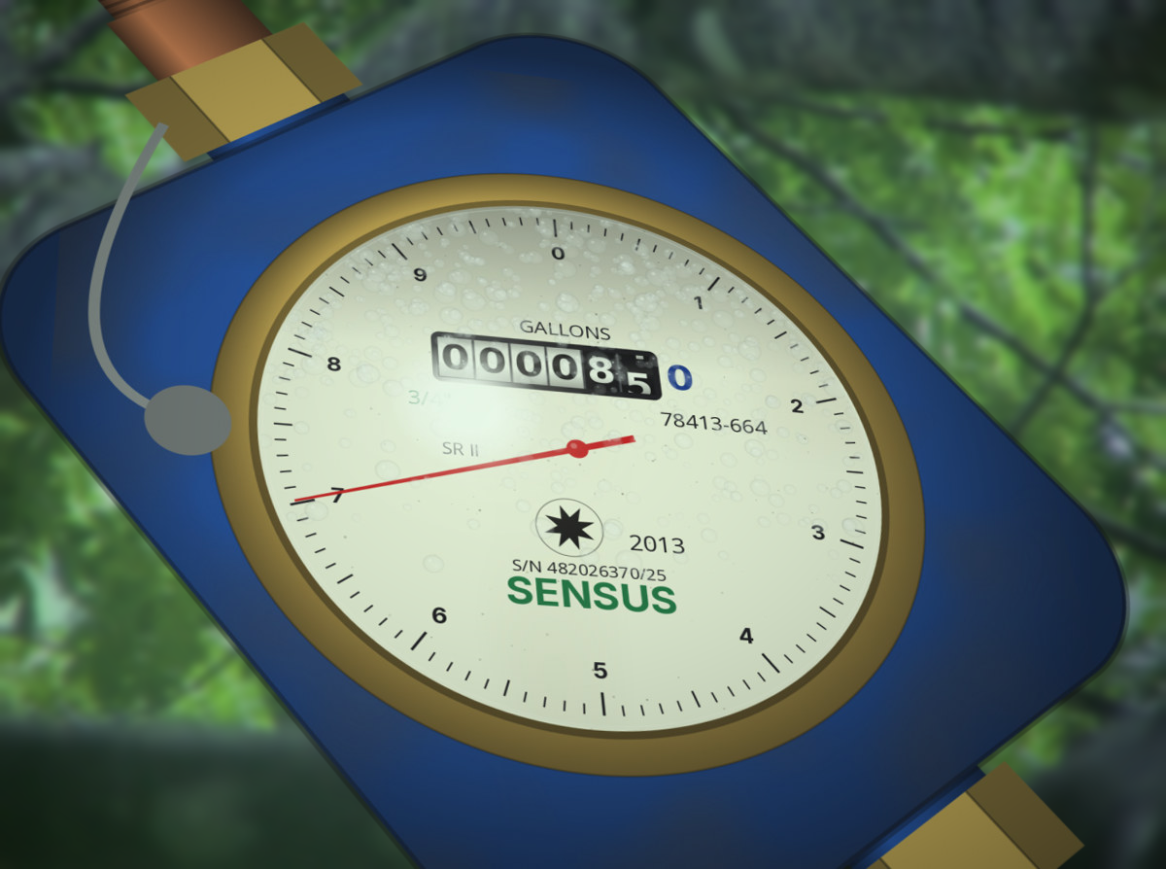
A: 847.0 gal
